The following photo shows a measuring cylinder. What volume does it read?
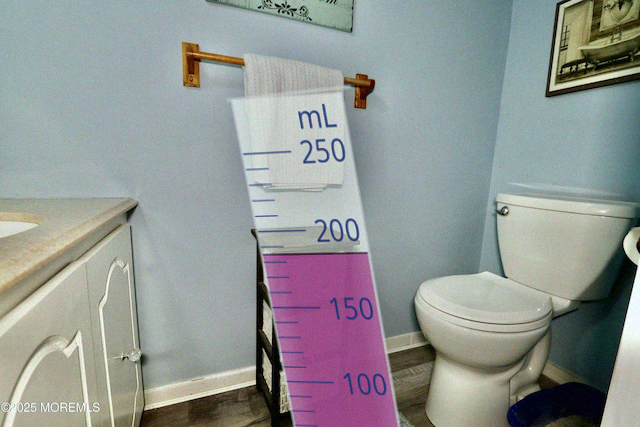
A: 185 mL
